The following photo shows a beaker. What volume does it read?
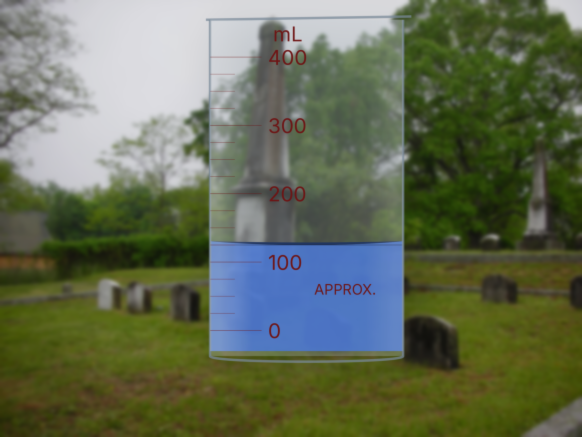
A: 125 mL
